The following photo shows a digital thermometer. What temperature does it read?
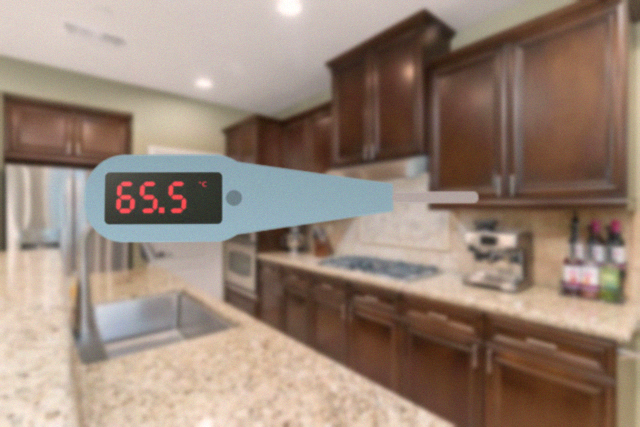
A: 65.5 °C
